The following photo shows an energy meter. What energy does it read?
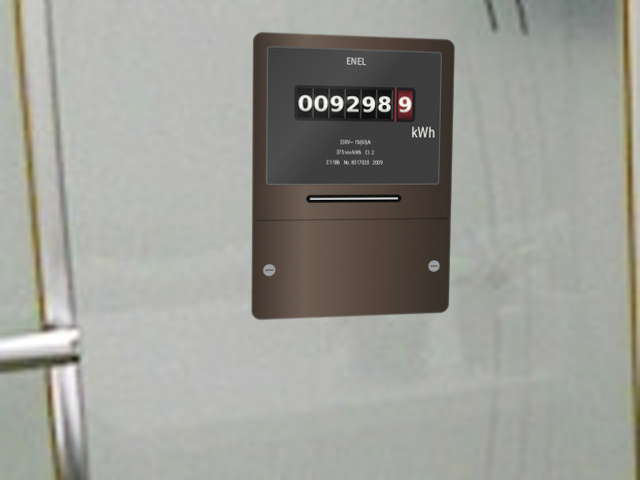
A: 9298.9 kWh
